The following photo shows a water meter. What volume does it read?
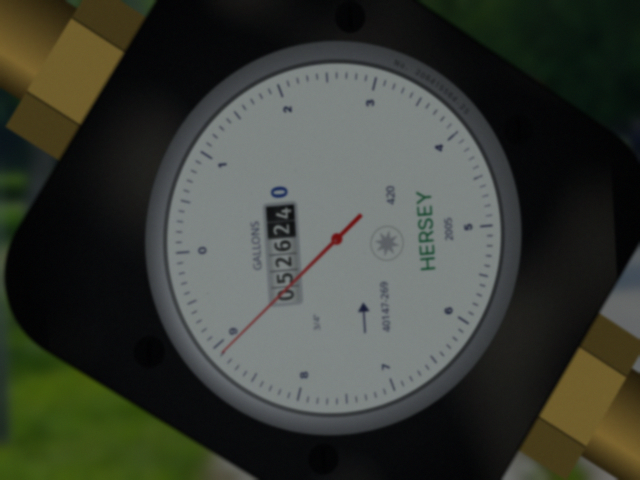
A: 526238.9 gal
